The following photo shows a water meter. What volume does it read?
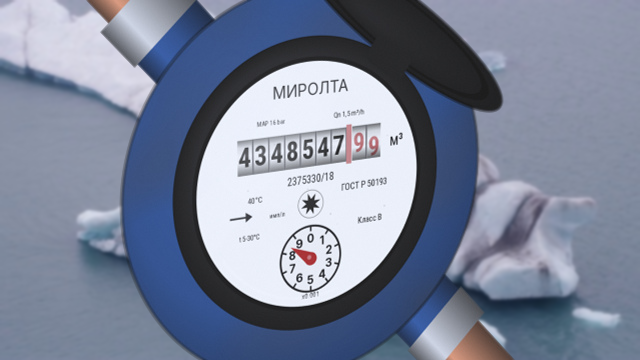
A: 4348547.988 m³
